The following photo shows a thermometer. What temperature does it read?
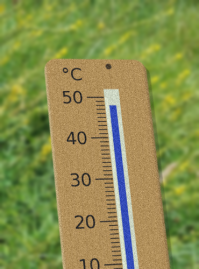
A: 48 °C
